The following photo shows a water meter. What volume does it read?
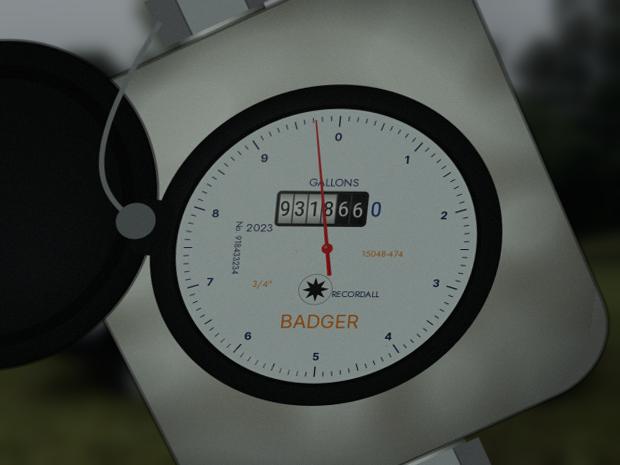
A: 9318659.7 gal
